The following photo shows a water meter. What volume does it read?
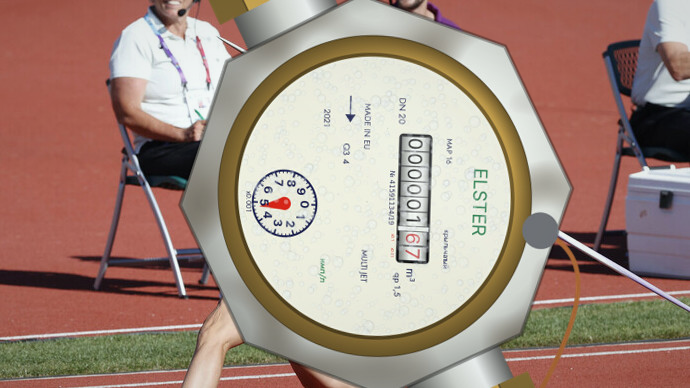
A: 1.674 m³
